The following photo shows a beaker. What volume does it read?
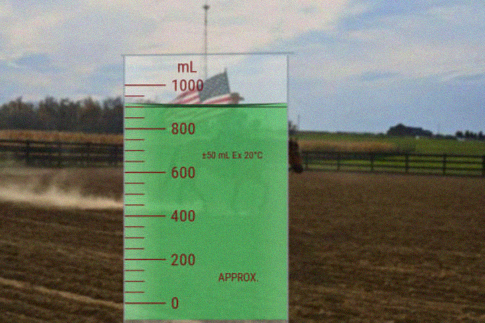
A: 900 mL
